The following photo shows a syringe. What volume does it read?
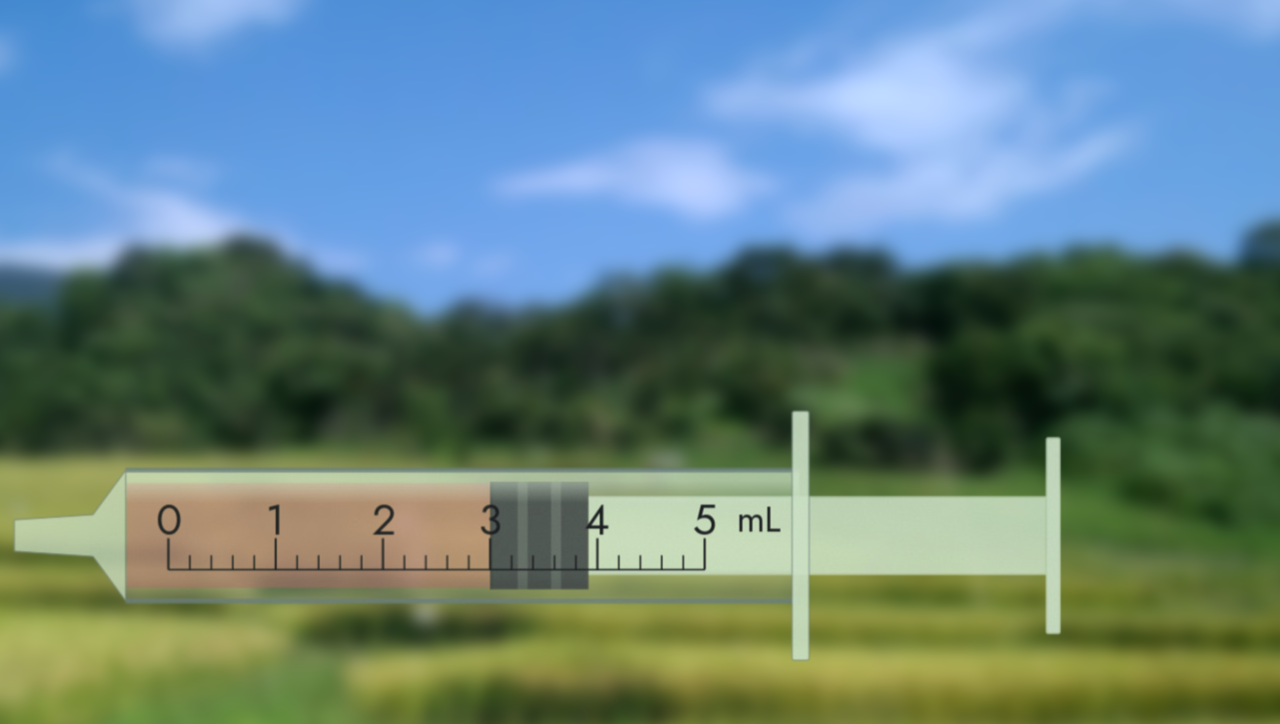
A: 3 mL
